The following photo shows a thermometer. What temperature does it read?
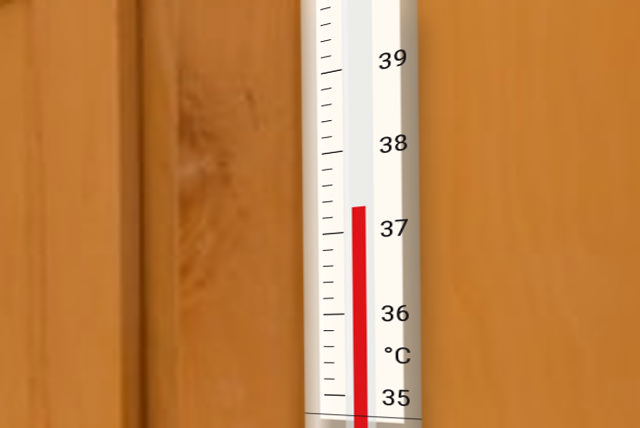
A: 37.3 °C
